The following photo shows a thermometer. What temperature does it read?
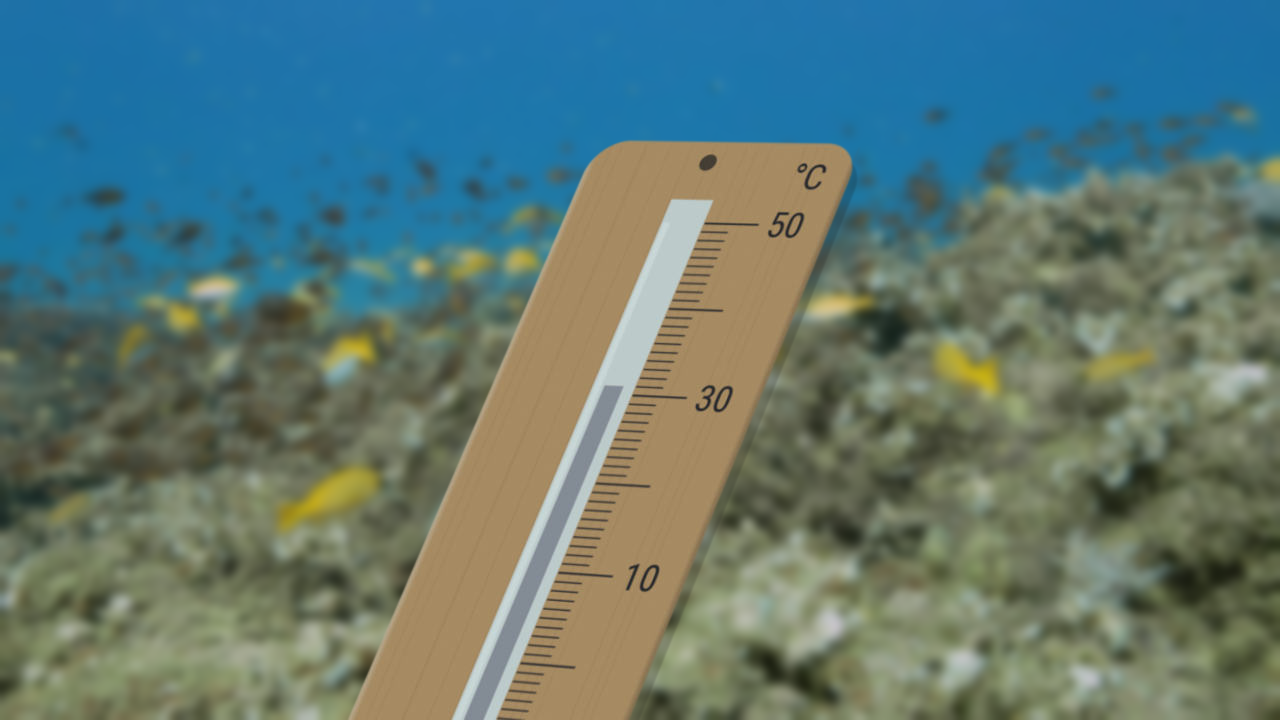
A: 31 °C
